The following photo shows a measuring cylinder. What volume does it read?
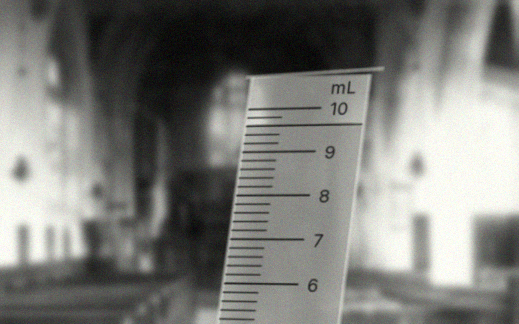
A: 9.6 mL
